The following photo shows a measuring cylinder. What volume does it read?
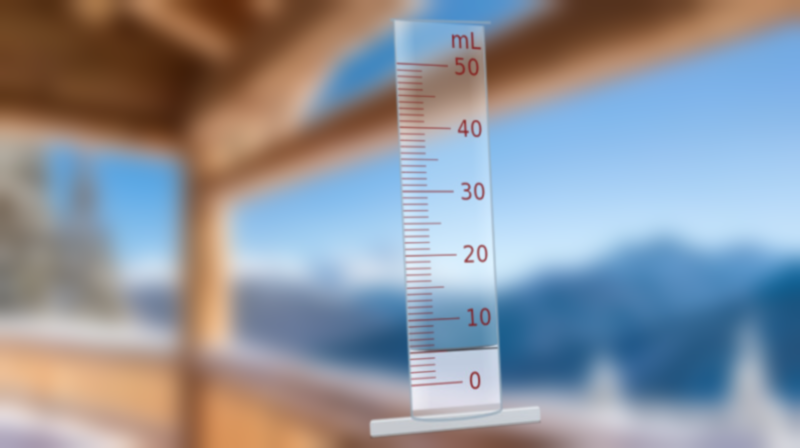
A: 5 mL
